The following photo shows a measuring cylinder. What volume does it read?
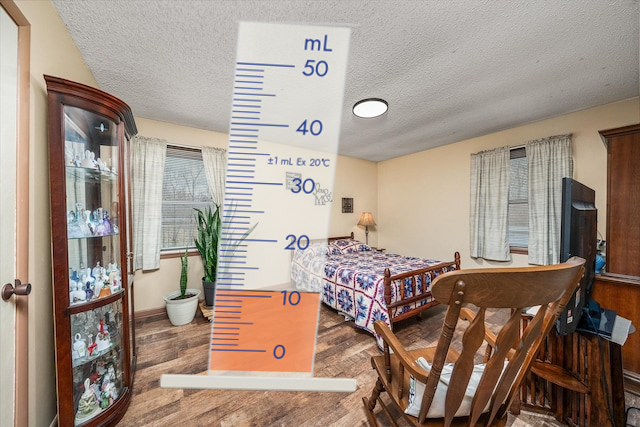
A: 11 mL
